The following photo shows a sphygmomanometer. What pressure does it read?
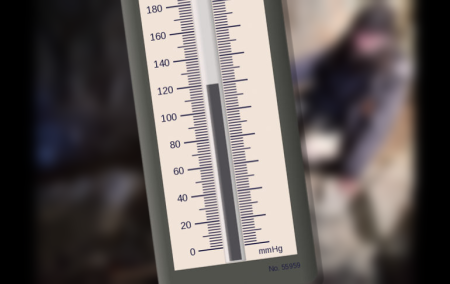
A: 120 mmHg
